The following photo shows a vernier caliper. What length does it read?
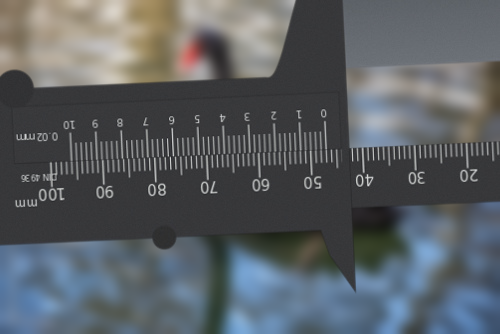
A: 47.0 mm
